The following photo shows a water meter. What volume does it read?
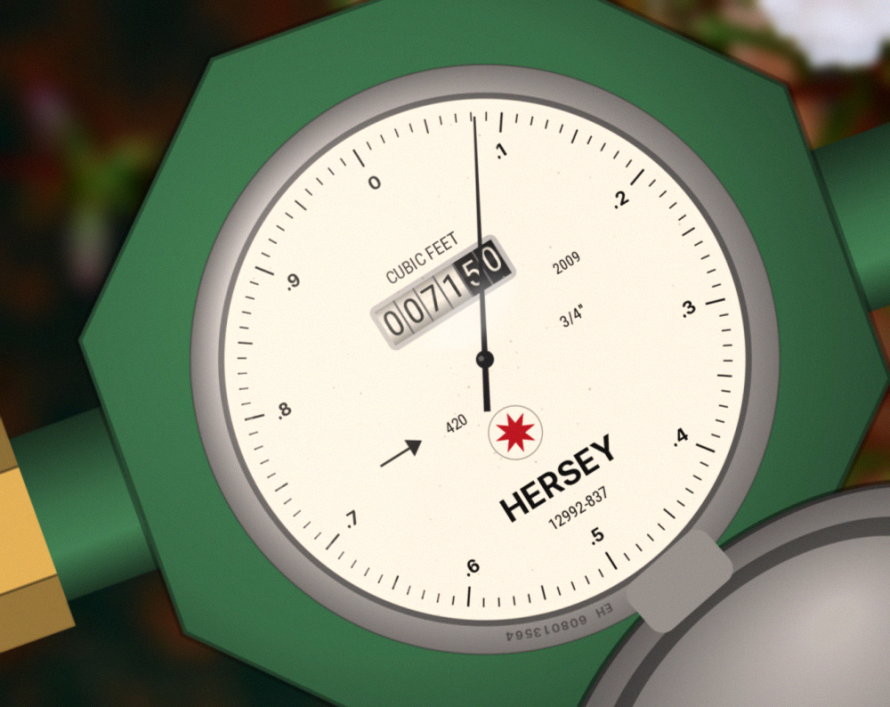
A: 7150.08 ft³
